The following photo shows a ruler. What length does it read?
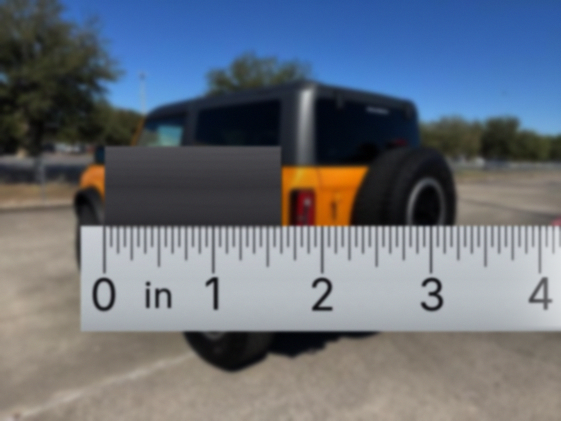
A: 1.625 in
